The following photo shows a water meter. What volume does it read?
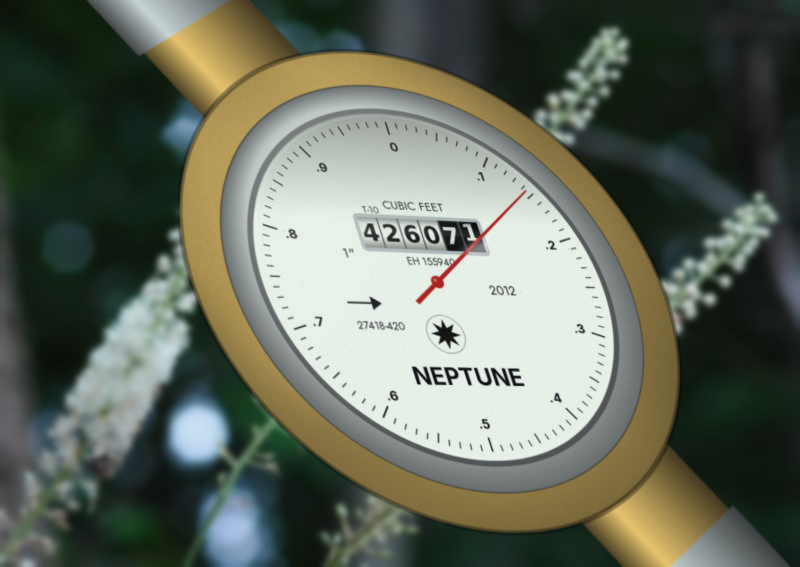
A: 426071.14 ft³
